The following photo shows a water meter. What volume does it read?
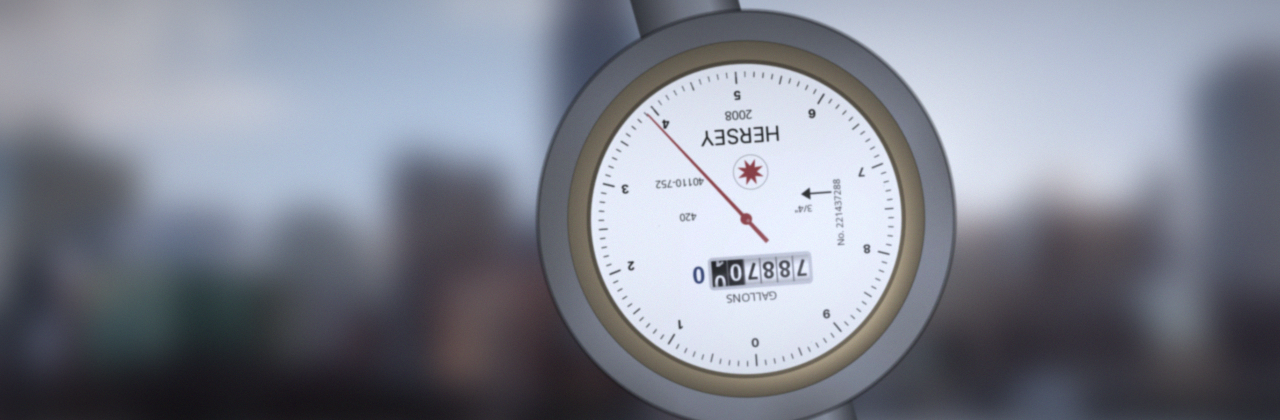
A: 7887003.9 gal
